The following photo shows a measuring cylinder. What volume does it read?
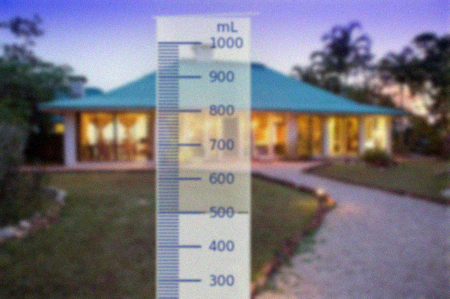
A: 500 mL
